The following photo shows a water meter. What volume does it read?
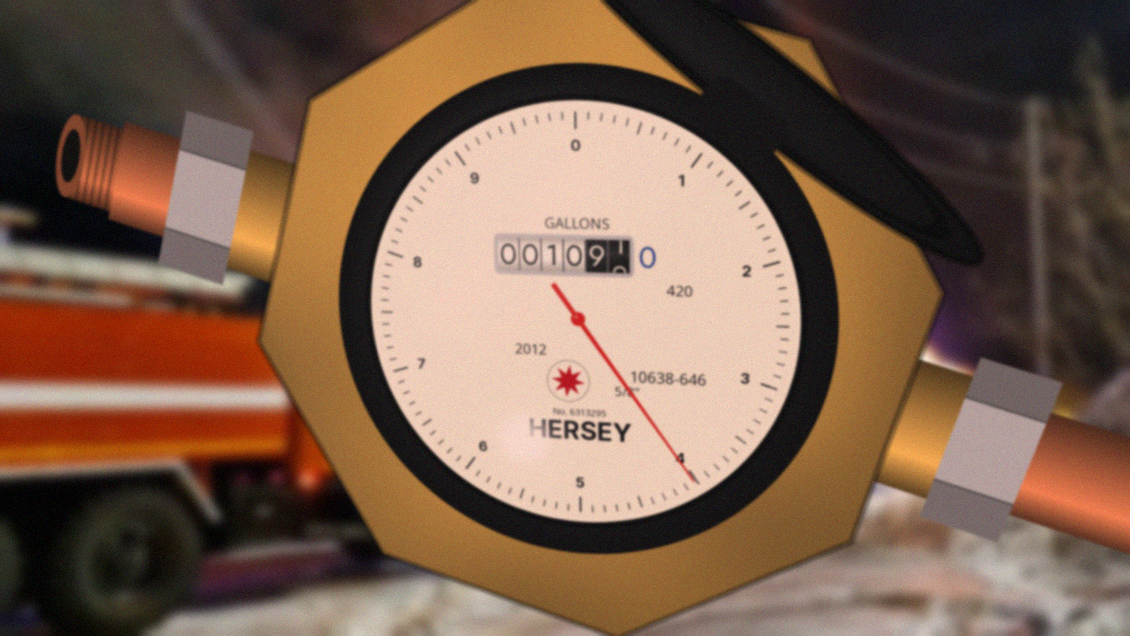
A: 10914.0 gal
